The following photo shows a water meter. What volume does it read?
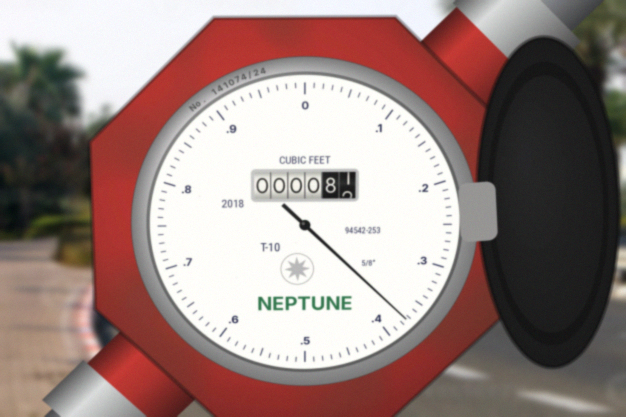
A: 81.37 ft³
